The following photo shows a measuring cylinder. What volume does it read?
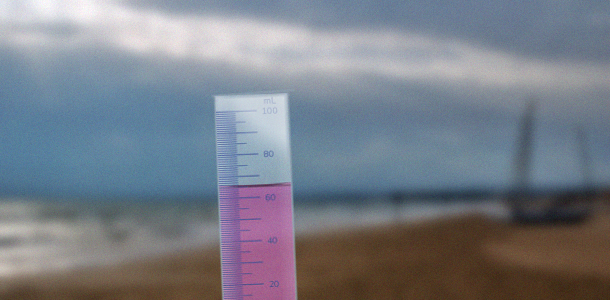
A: 65 mL
